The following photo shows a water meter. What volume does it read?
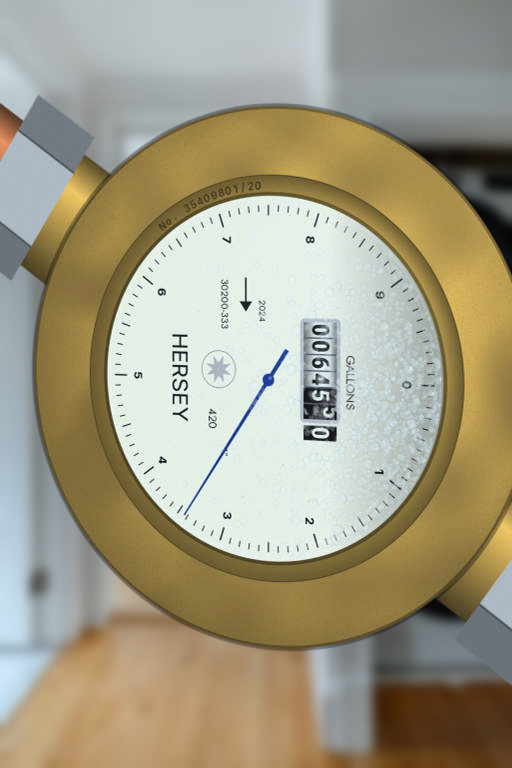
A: 64553.4 gal
